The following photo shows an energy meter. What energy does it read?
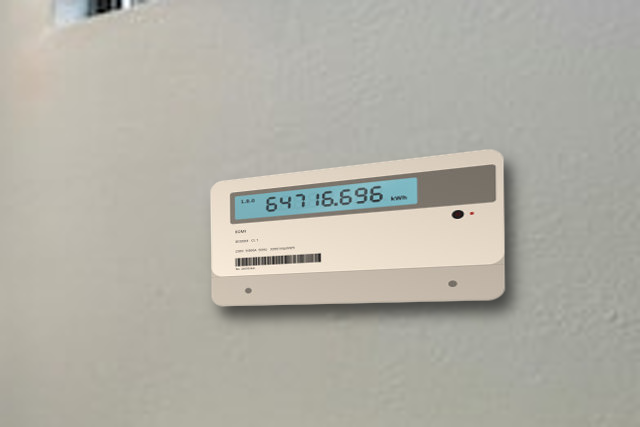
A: 64716.696 kWh
